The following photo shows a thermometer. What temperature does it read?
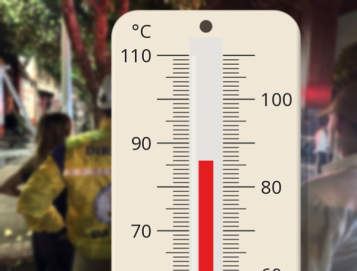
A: 86 °C
